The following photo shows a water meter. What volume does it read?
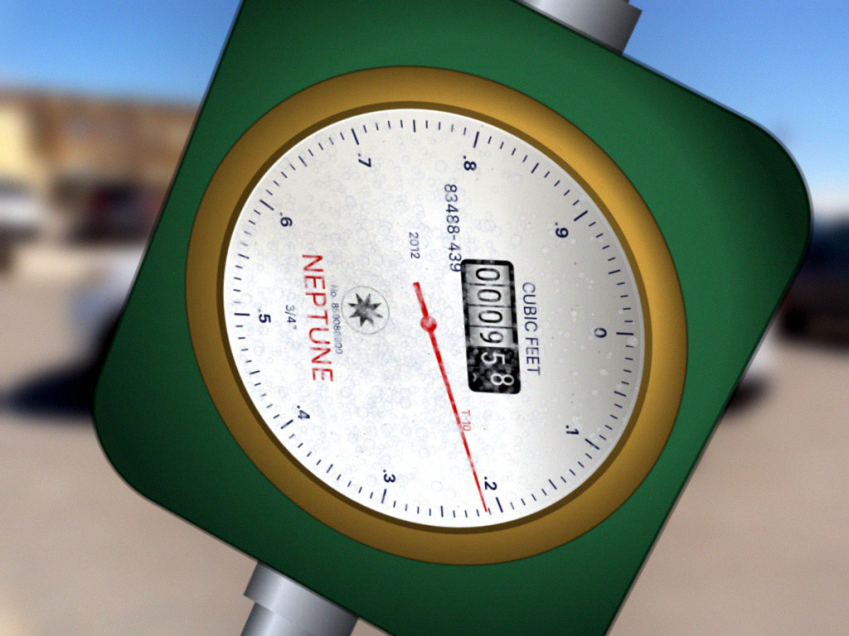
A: 958.21 ft³
